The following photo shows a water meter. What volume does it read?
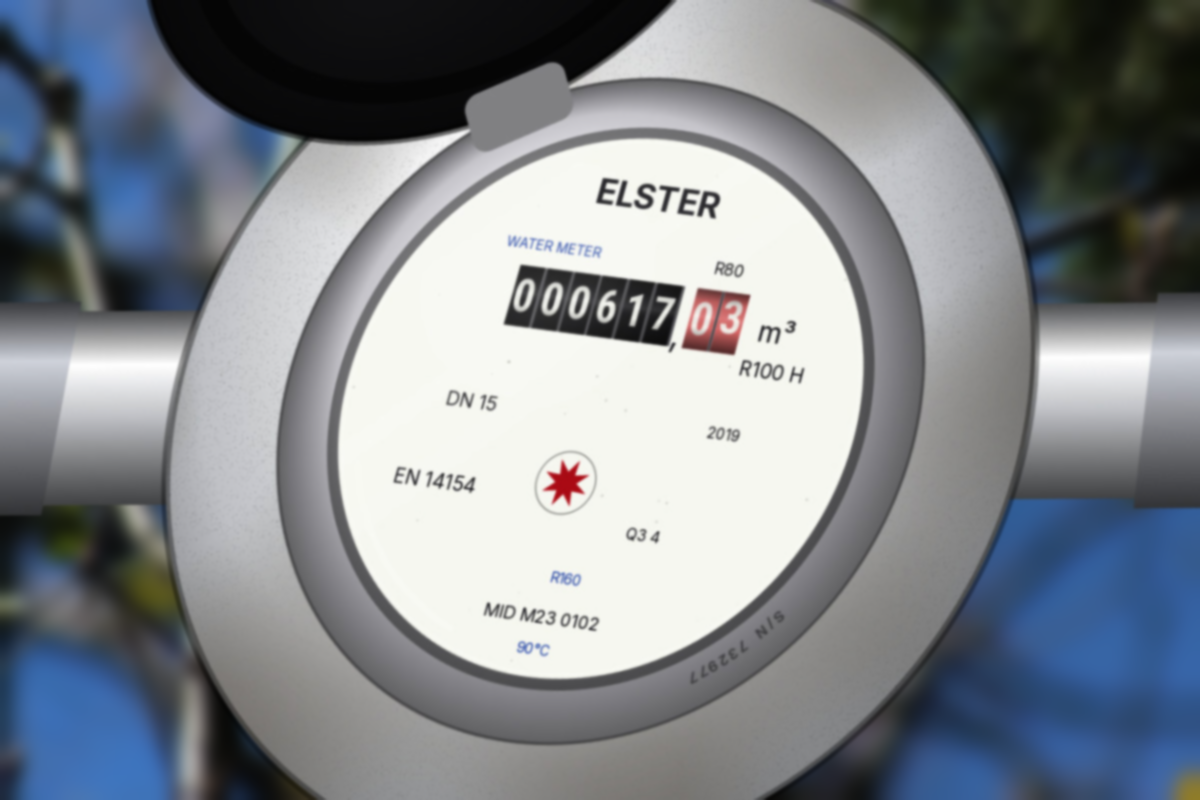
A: 617.03 m³
